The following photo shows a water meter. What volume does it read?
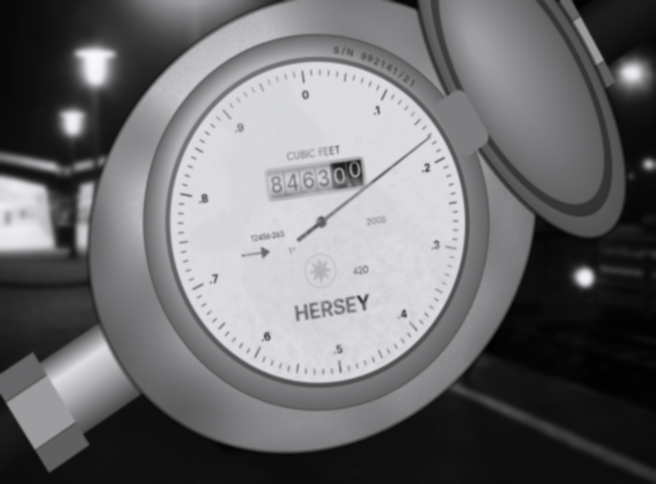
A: 846300.17 ft³
